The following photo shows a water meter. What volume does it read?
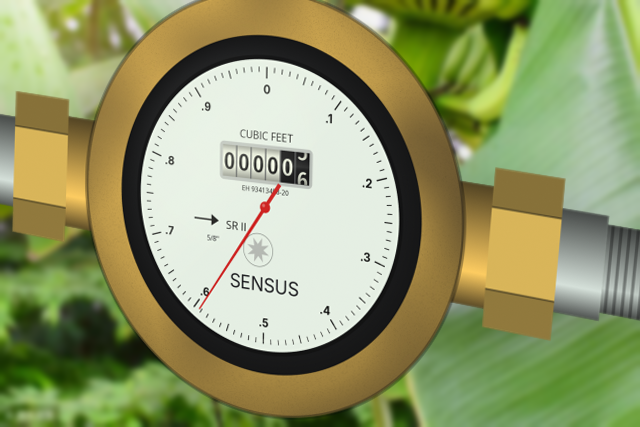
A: 5.59 ft³
